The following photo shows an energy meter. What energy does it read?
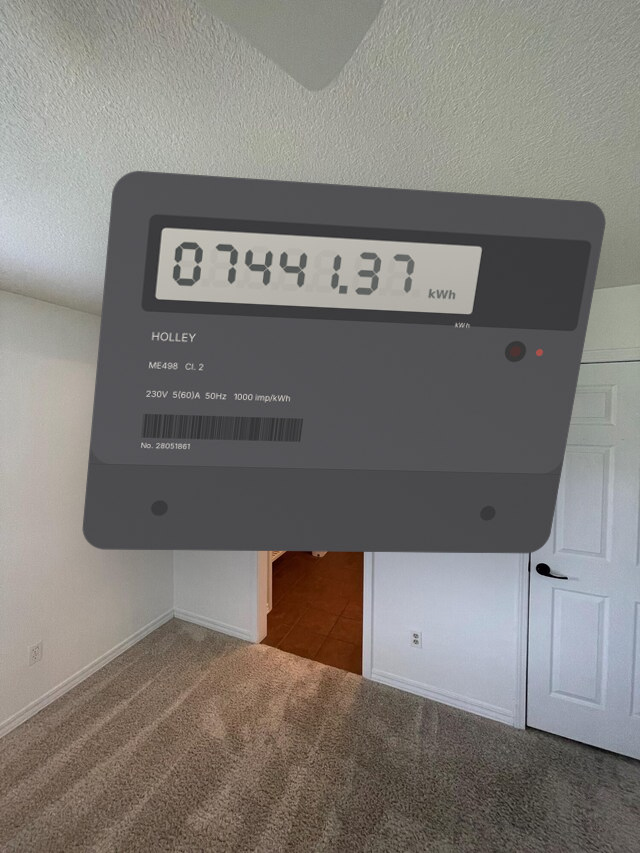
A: 7441.37 kWh
